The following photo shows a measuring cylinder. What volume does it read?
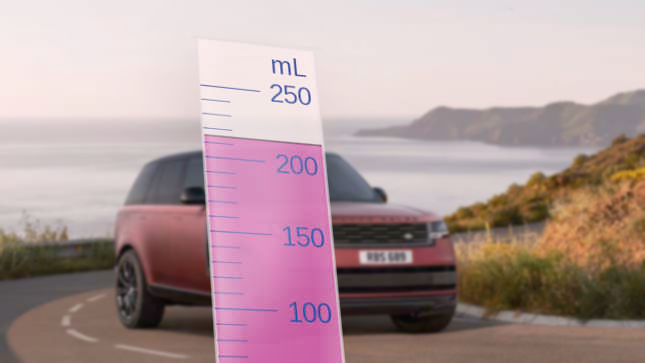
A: 215 mL
